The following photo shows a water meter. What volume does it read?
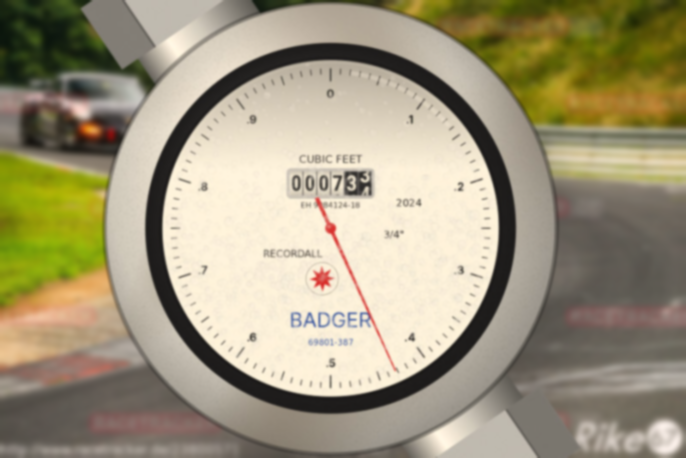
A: 733.43 ft³
